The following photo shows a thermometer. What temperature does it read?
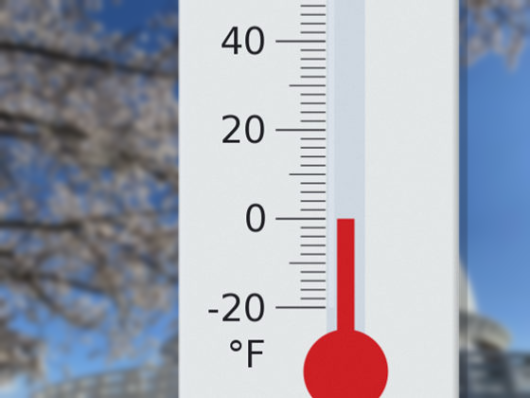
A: 0 °F
